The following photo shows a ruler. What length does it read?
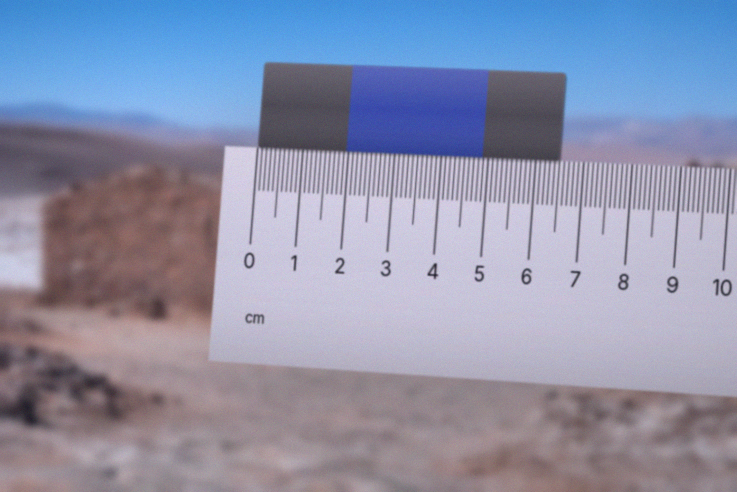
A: 6.5 cm
